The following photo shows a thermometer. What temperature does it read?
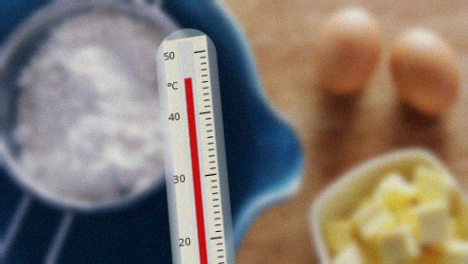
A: 46 °C
